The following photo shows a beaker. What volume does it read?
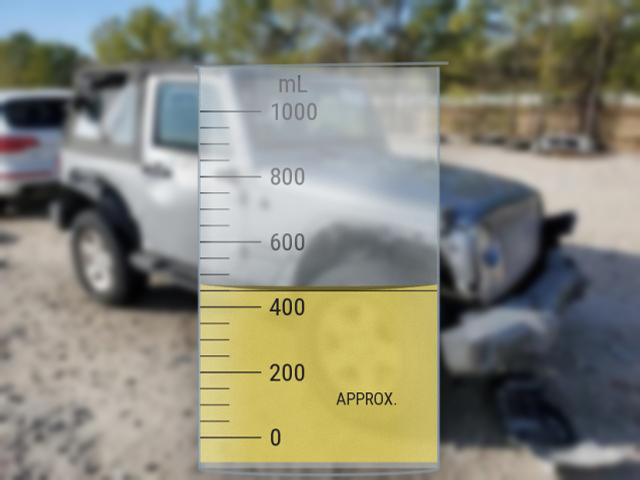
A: 450 mL
